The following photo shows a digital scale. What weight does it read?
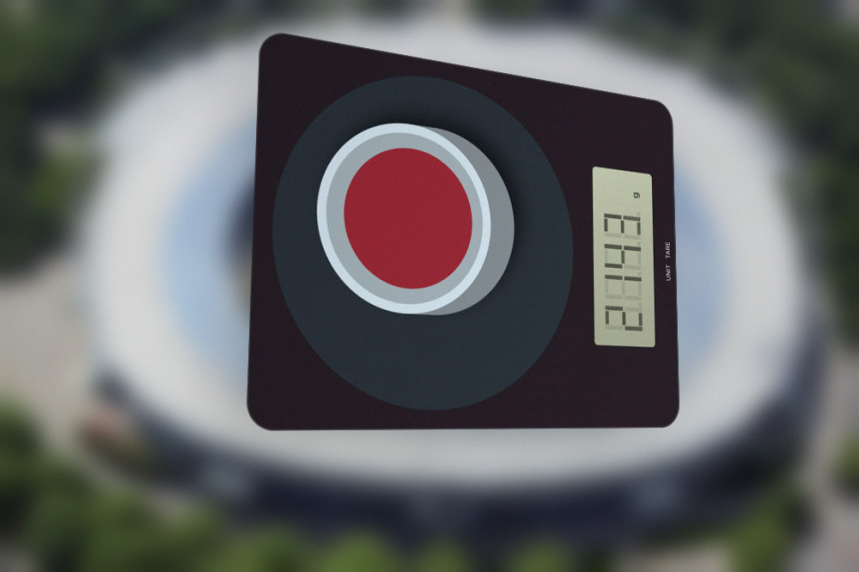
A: 2143 g
